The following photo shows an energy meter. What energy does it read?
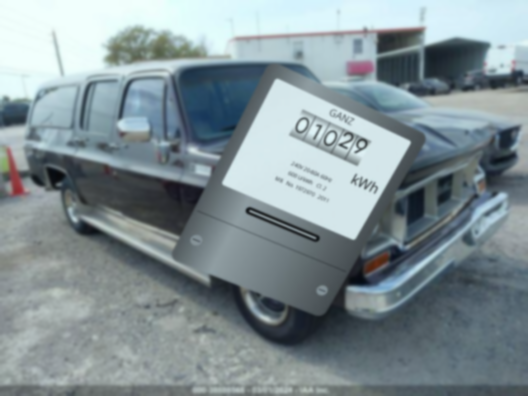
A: 1029 kWh
